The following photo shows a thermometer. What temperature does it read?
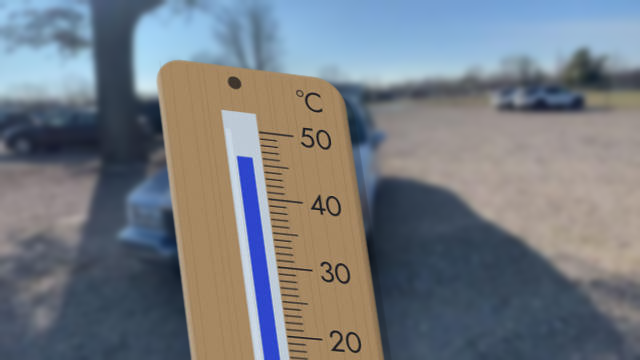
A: 46 °C
